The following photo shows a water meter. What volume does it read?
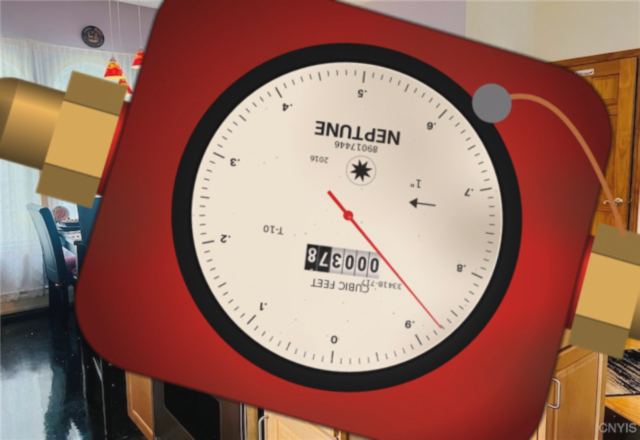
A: 377.87 ft³
